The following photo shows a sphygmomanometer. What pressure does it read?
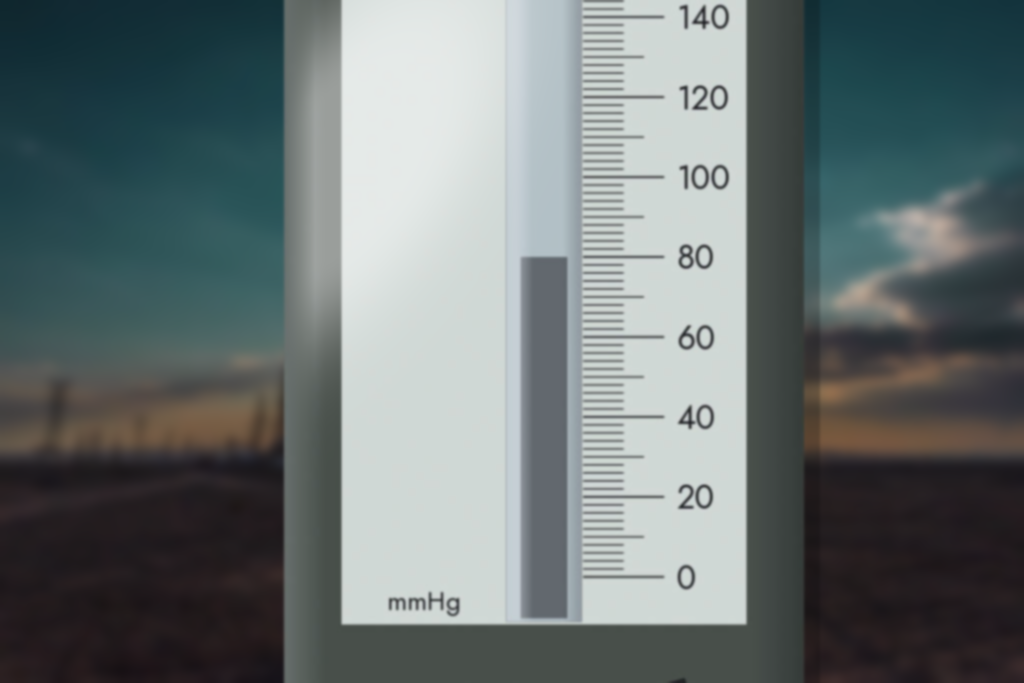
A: 80 mmHg
